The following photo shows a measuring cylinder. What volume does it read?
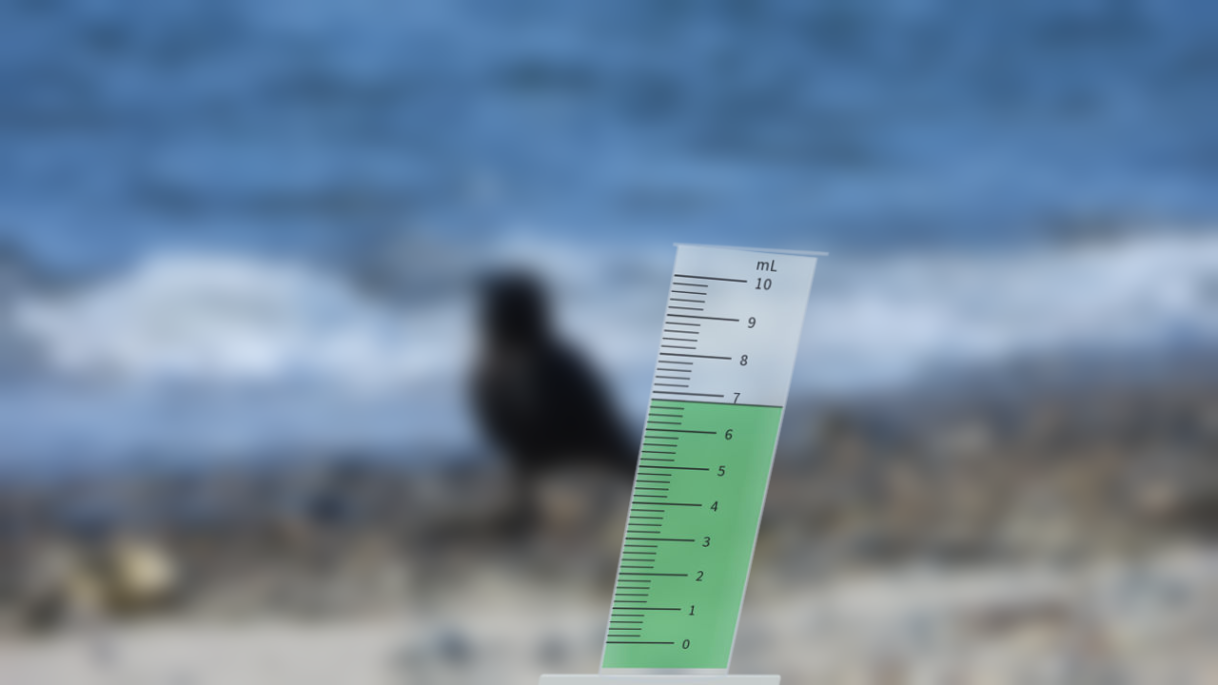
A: 6.8 mL
